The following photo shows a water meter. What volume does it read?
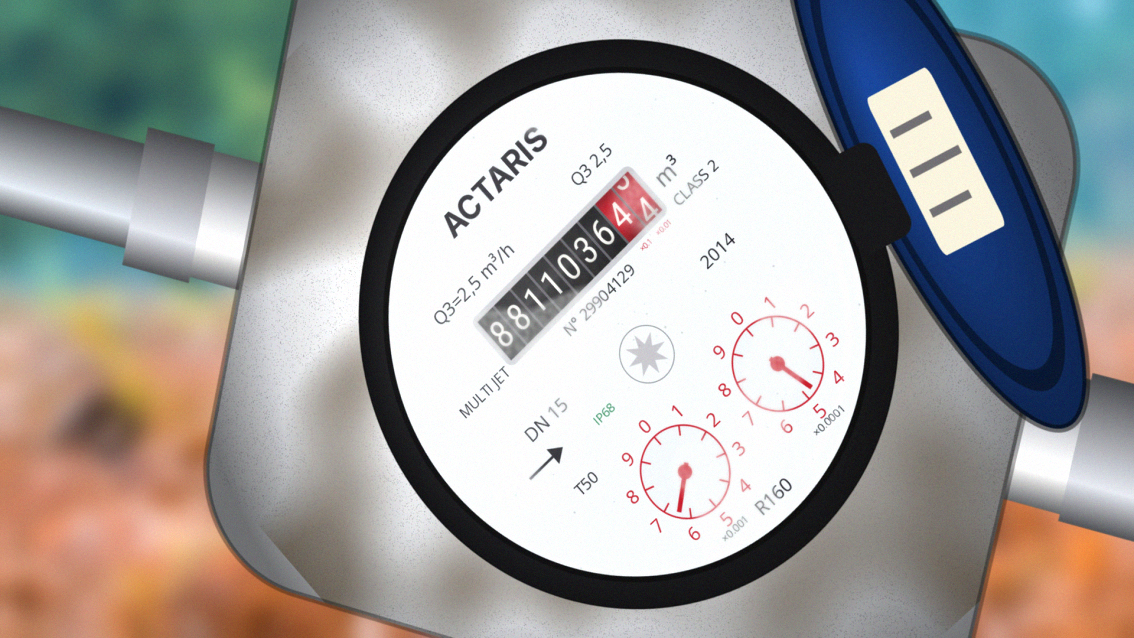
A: 8811036.4364 m³
